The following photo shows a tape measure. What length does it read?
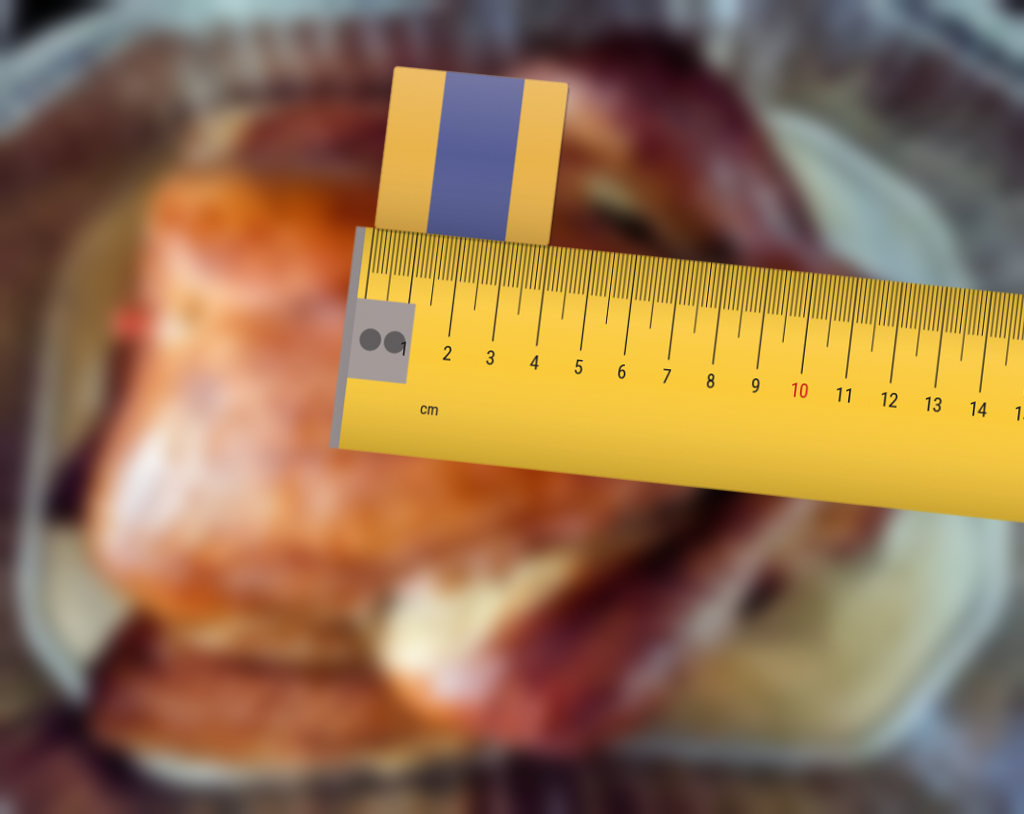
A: 4 cm
